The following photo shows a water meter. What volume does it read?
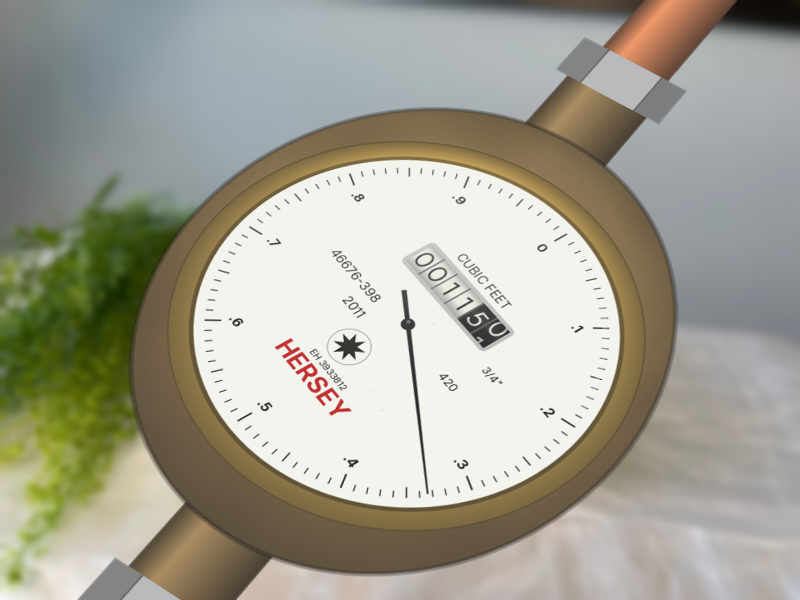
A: 1150.33 ft³
